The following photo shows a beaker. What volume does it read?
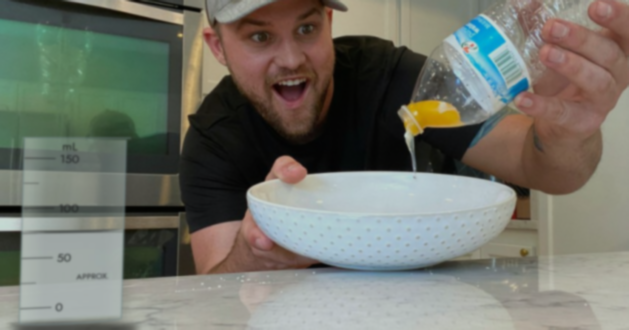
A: 75 mL
